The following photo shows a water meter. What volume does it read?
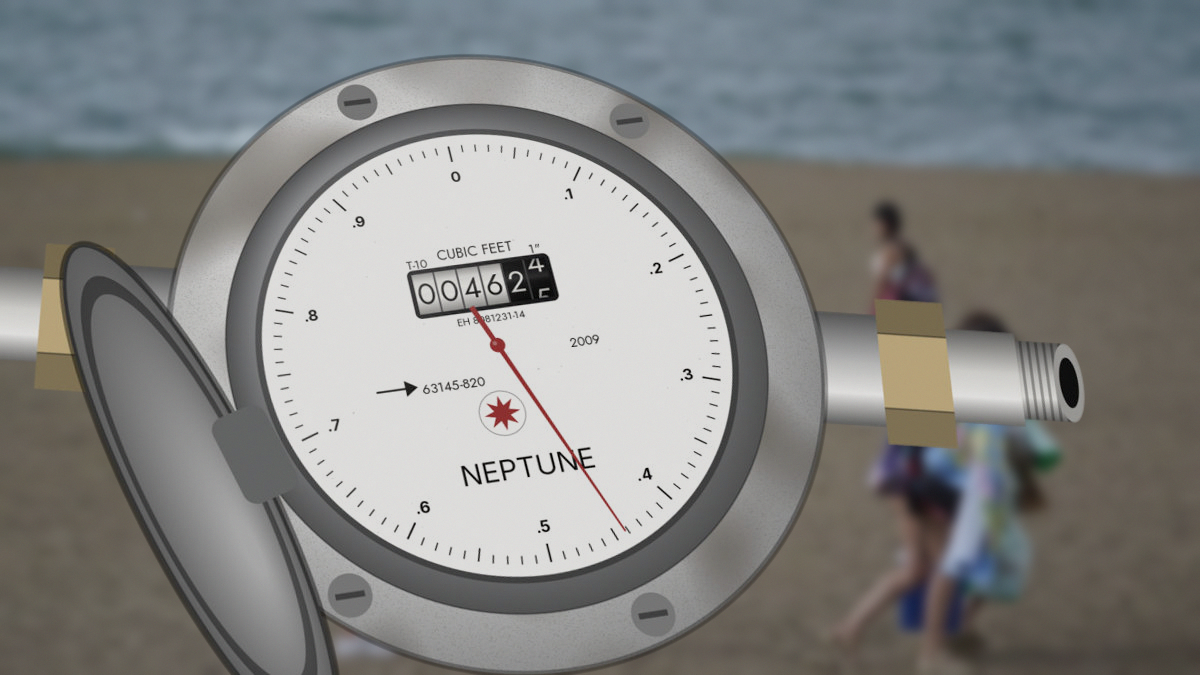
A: 4624.44 ft³
